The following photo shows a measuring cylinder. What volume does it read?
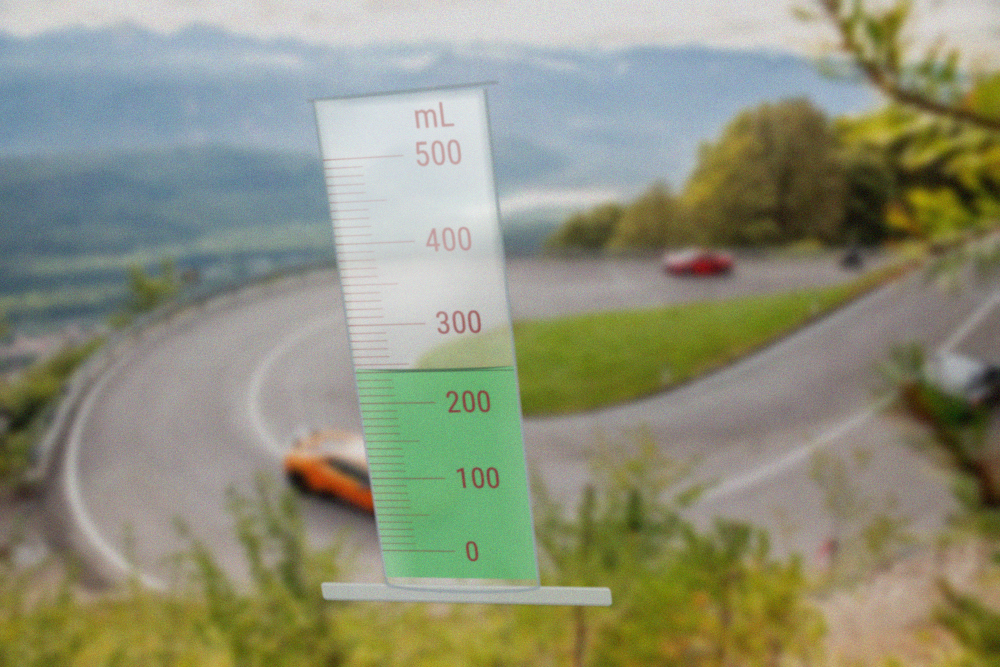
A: 240 mL
